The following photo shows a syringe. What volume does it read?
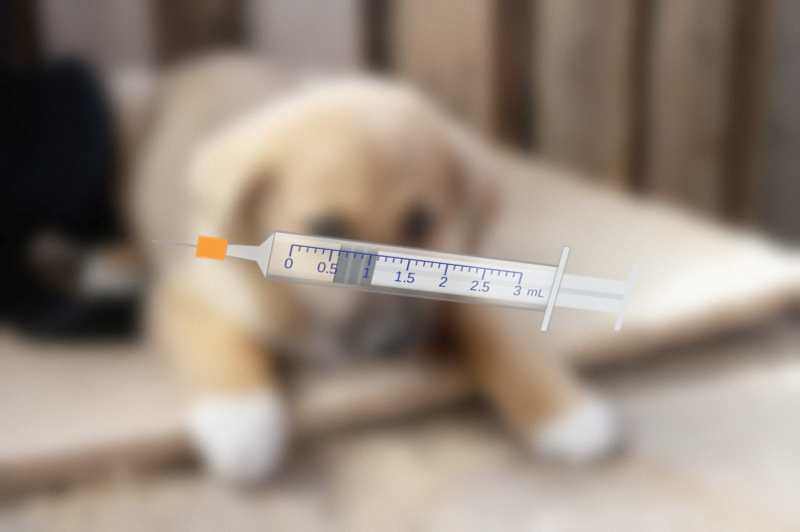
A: 0.6 mL
